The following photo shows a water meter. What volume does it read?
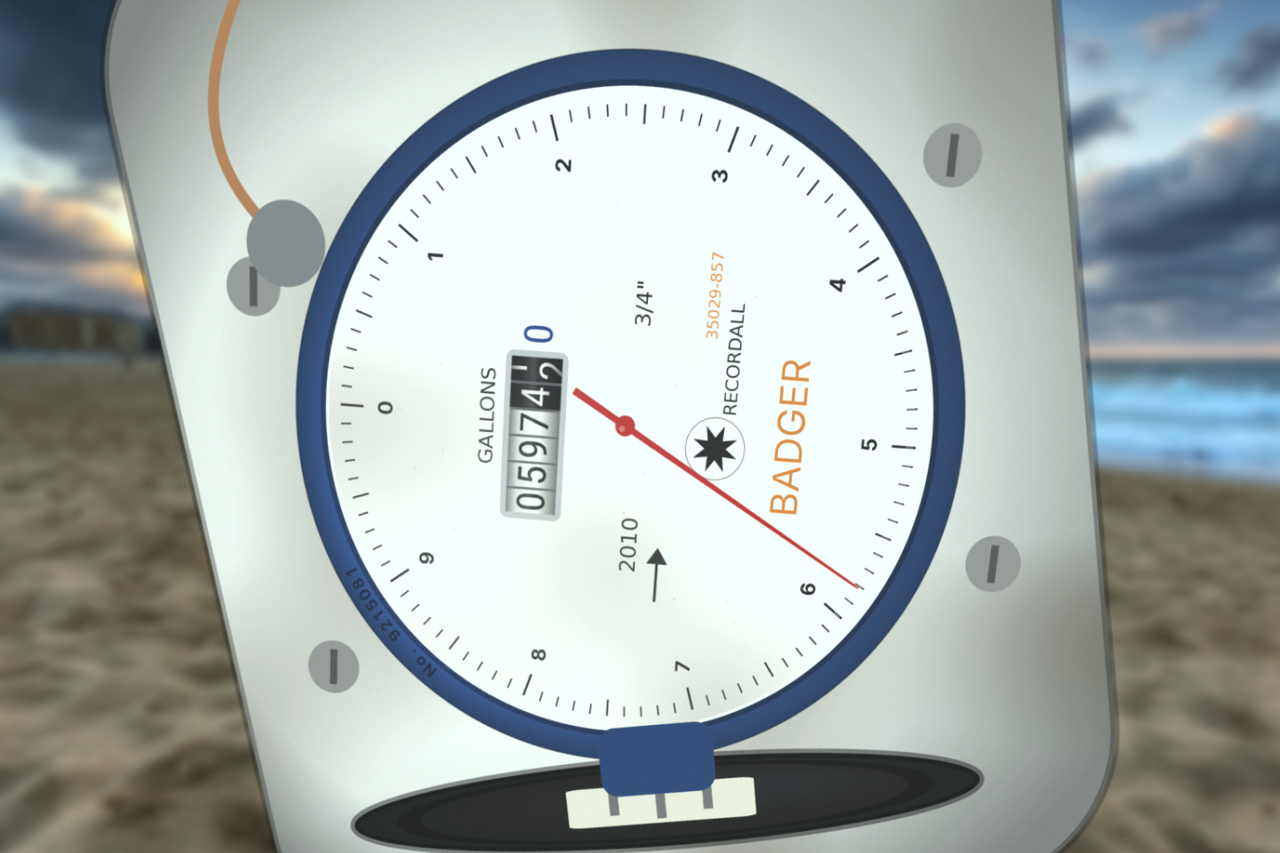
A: 597415.8 gal
